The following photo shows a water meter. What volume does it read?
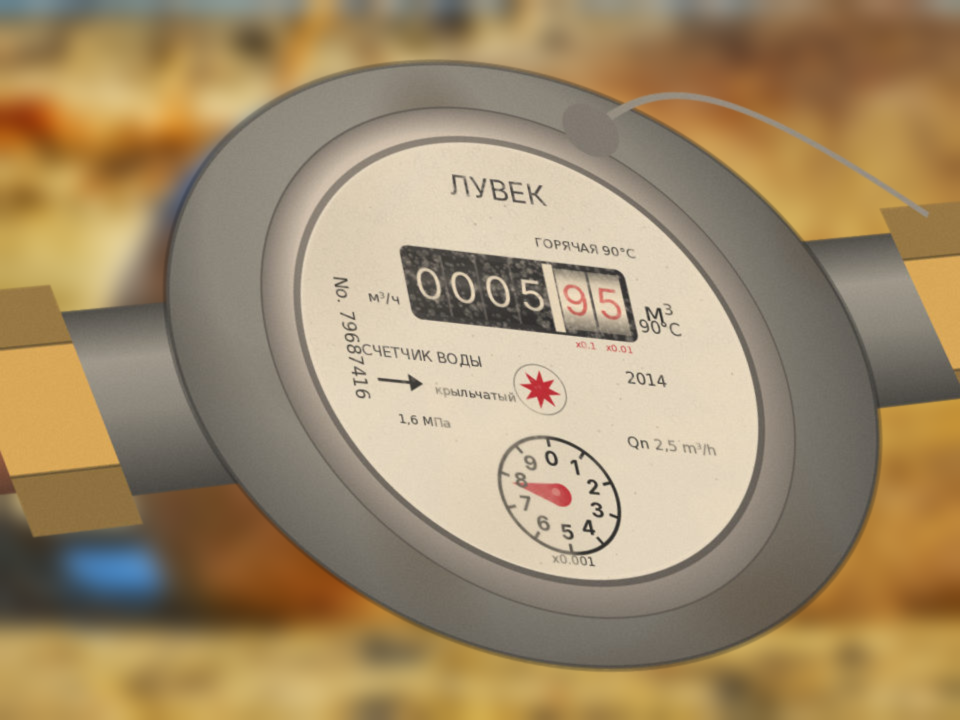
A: 5.957 m³
